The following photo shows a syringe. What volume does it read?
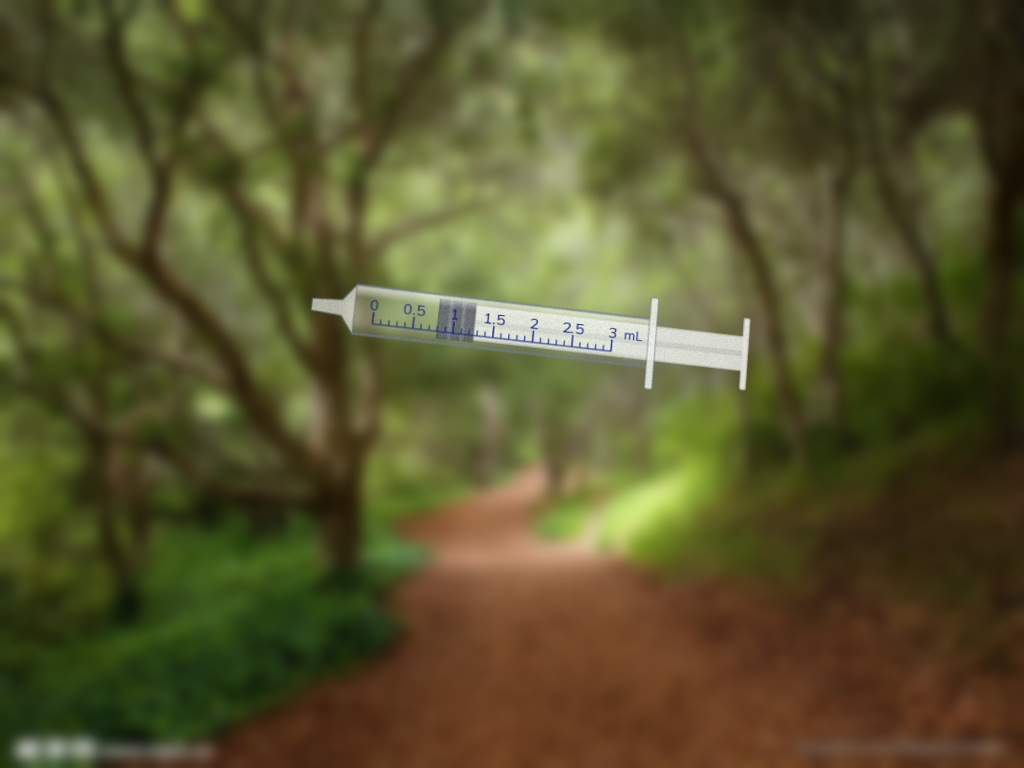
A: 0.8 mL
